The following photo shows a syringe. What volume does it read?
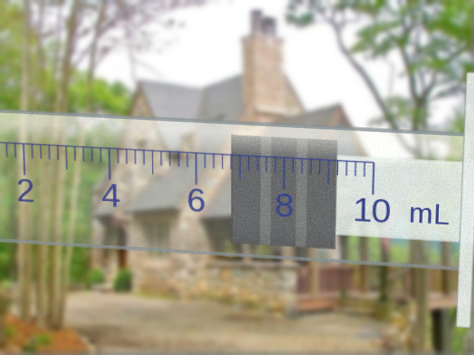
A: 6.8 mL
